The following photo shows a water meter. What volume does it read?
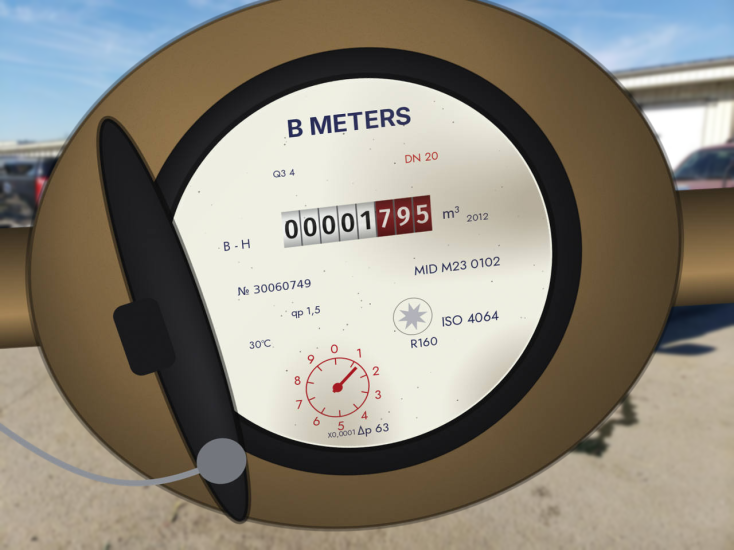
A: 1.7951 m³
